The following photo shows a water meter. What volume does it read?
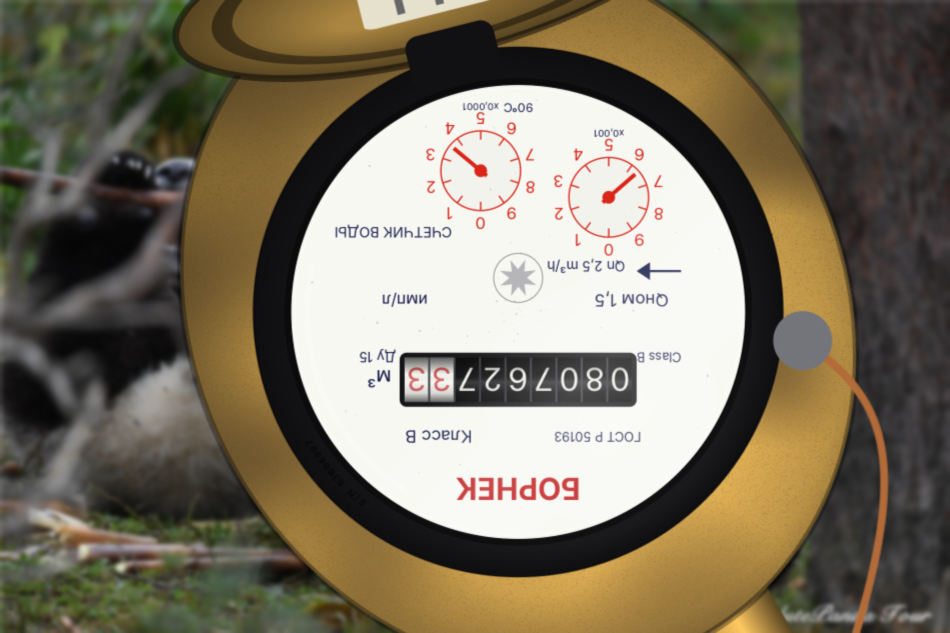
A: 807627.3363 m³
